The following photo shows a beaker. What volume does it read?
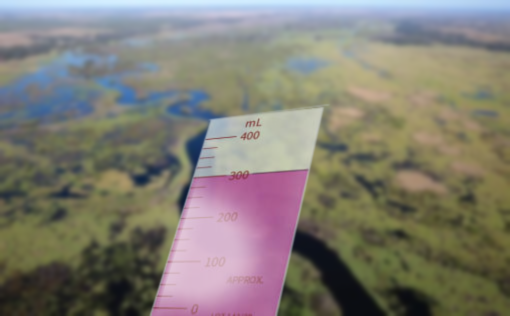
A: 300 mL
